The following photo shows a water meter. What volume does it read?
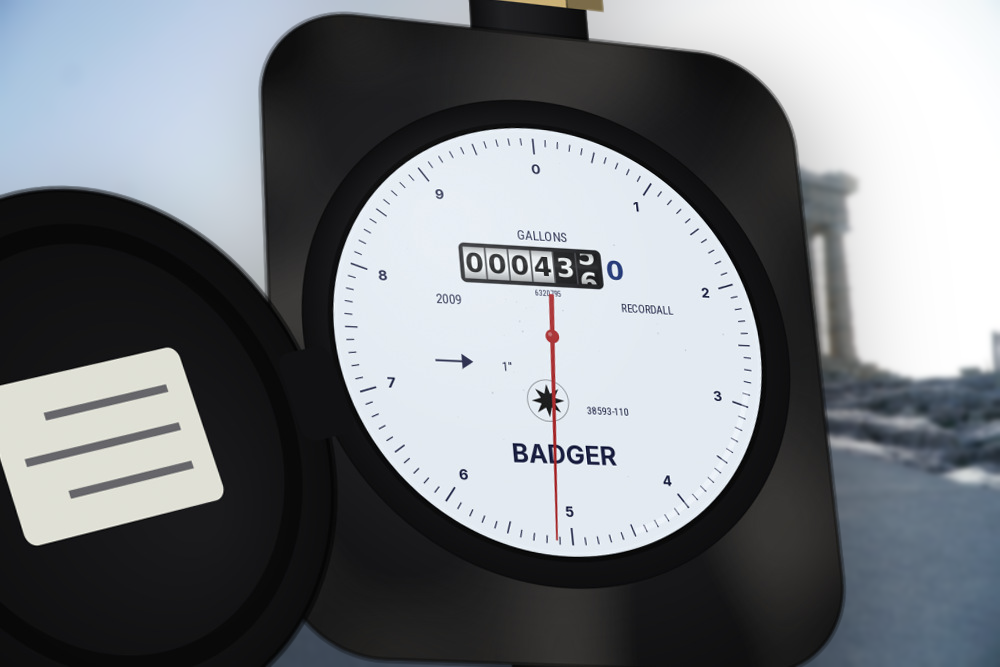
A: 4355.1 gal
